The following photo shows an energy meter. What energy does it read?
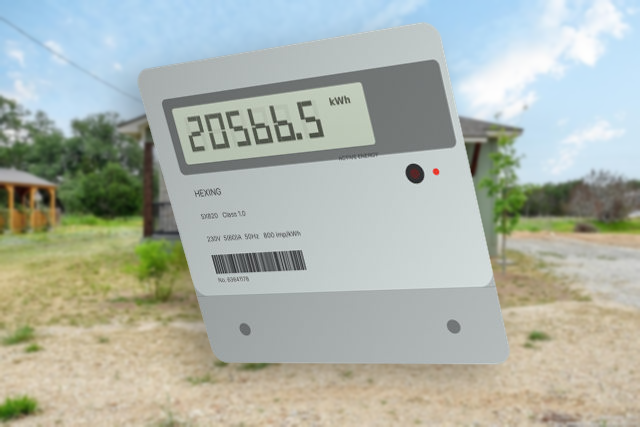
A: 20566.5 kWh
